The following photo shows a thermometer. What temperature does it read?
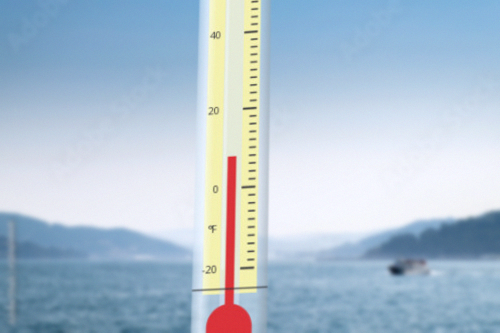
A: 8 °F
